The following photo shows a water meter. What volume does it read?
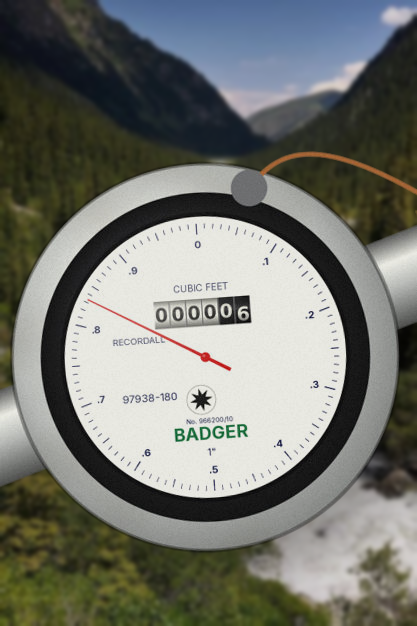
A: 5.83 ft³
